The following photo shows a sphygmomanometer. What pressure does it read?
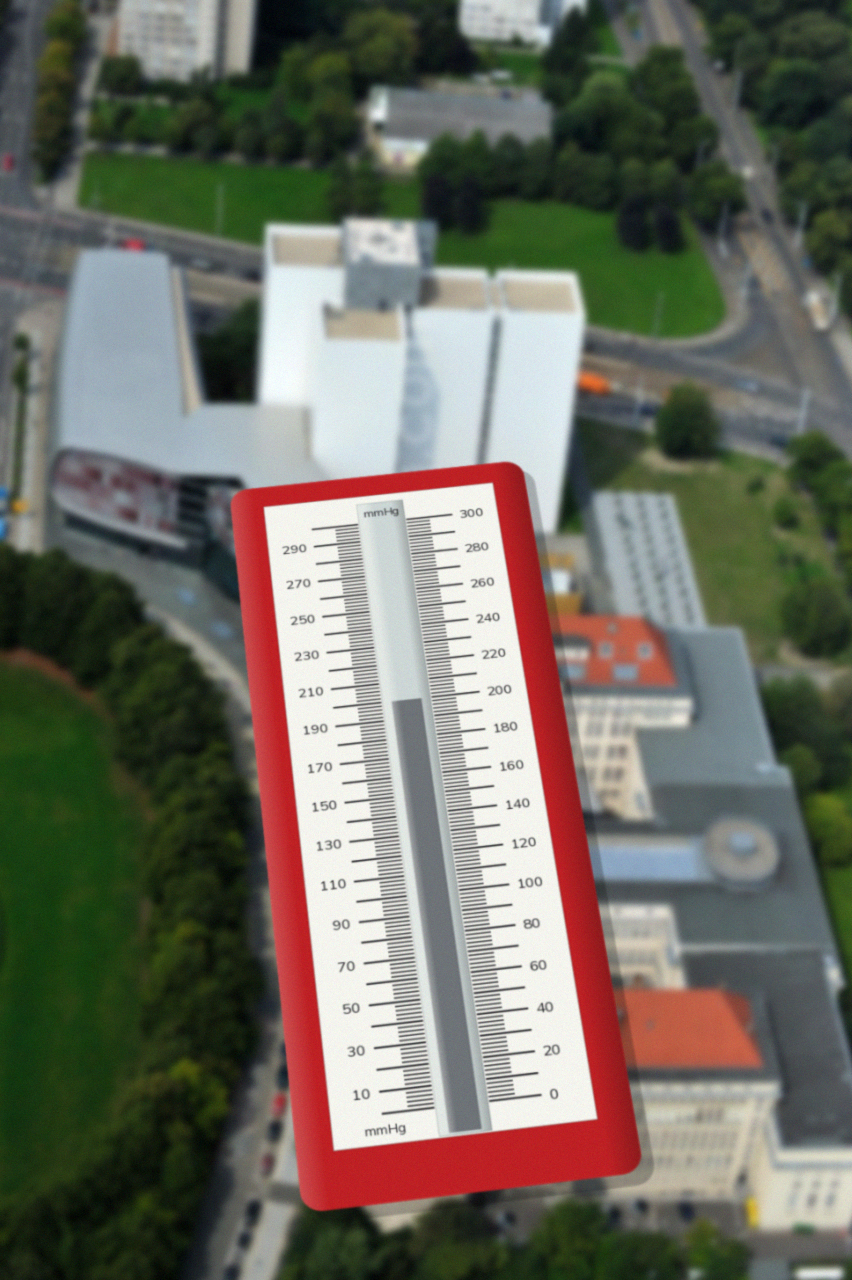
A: 200 mmHg
